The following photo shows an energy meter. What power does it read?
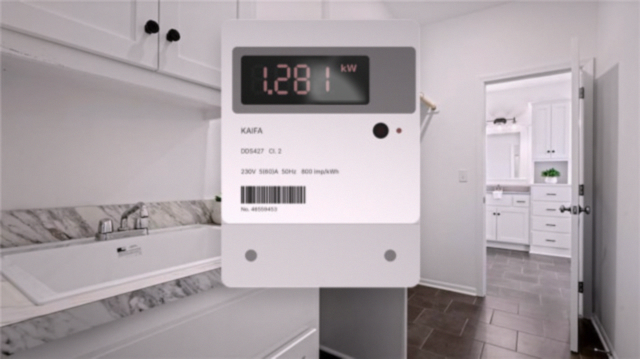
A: 1.281 kW
